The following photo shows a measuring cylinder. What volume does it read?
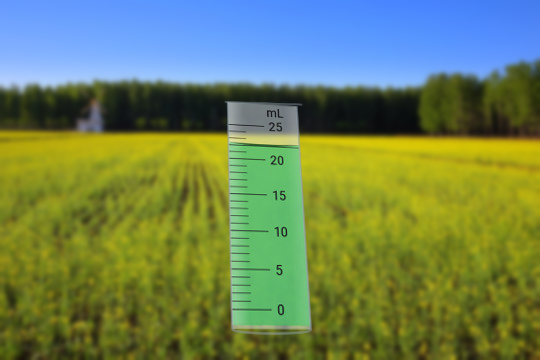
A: 22 mL
